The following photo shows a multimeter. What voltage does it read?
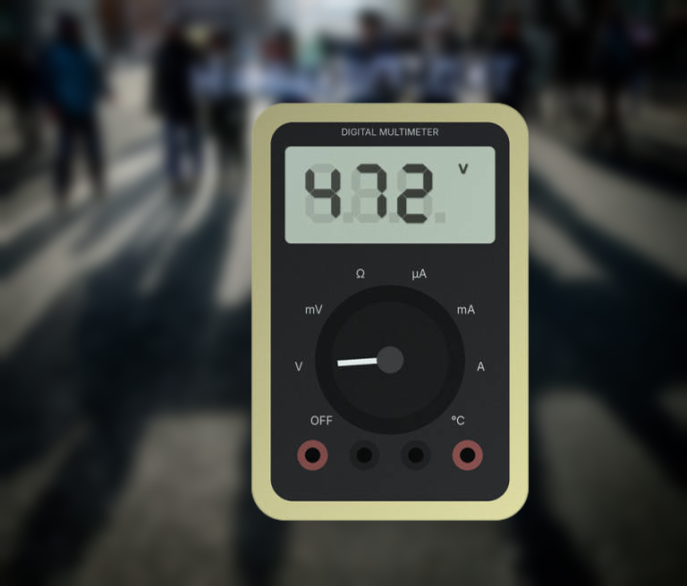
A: 472 V
